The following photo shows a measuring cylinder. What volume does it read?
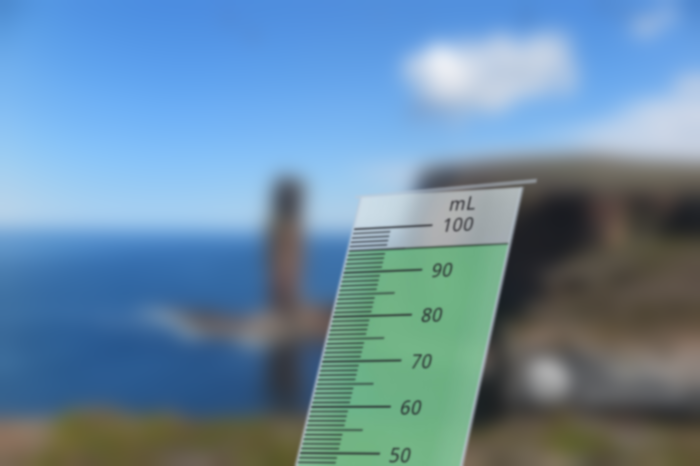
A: 95 mL
